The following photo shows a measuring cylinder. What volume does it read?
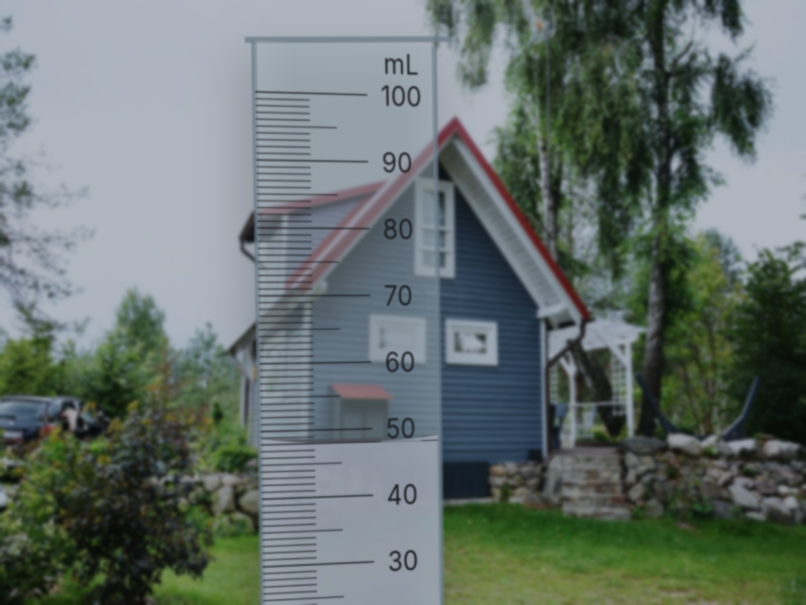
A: 48 mL
